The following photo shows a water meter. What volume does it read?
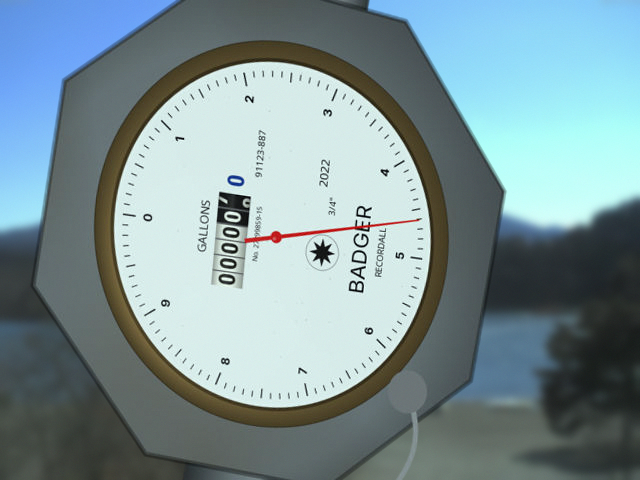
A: 74.6 gal
